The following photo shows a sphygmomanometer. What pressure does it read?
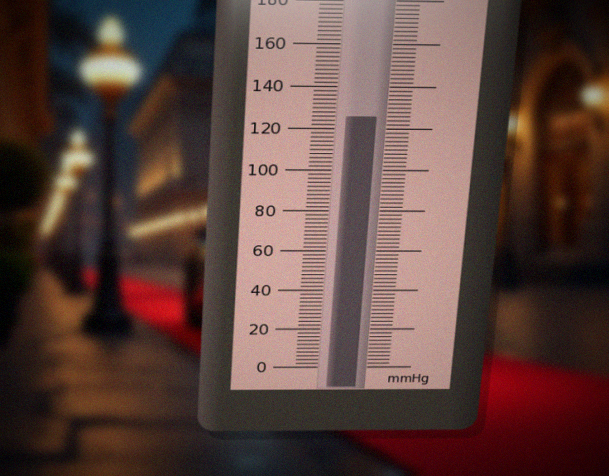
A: 126 mmHg
